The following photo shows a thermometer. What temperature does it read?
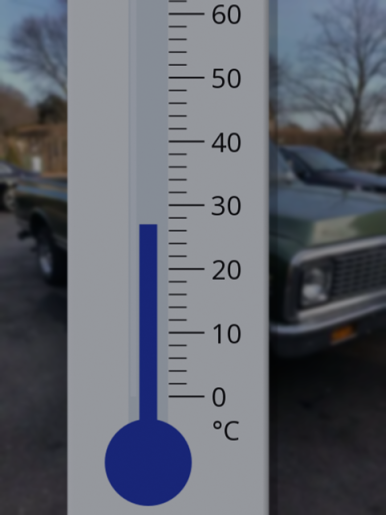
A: 27 °C
